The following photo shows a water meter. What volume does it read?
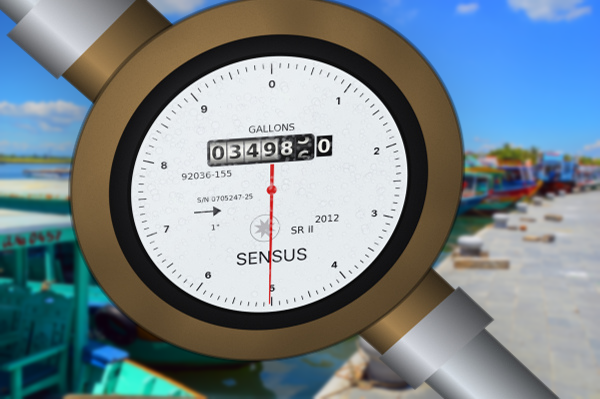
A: 349855.0 gal
